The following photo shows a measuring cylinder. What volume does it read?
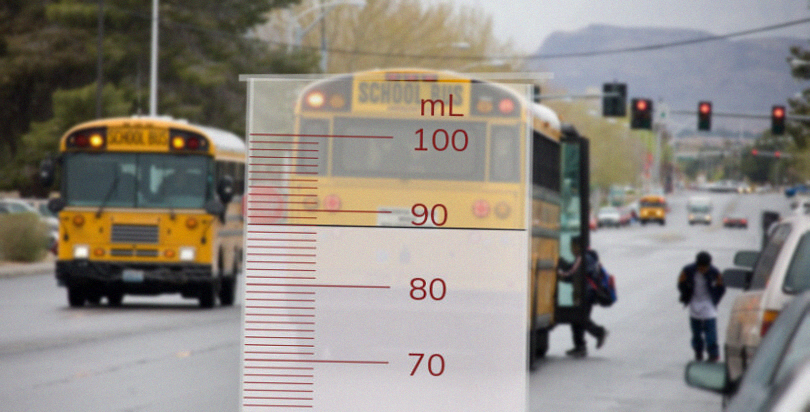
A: 88 mL
